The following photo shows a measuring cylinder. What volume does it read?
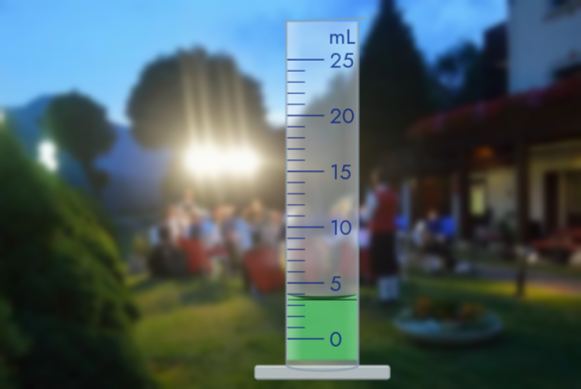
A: 3.5 mL
